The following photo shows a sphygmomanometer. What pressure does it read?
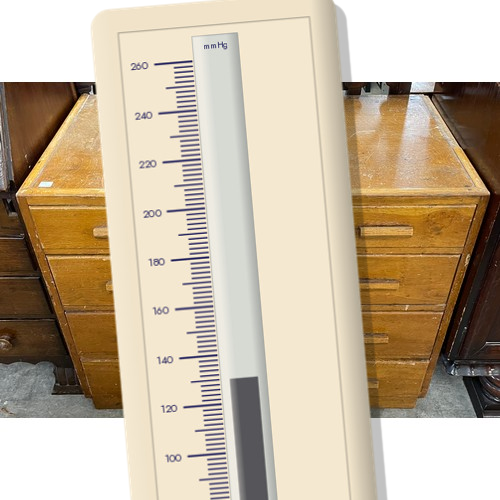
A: 130 mmHg
